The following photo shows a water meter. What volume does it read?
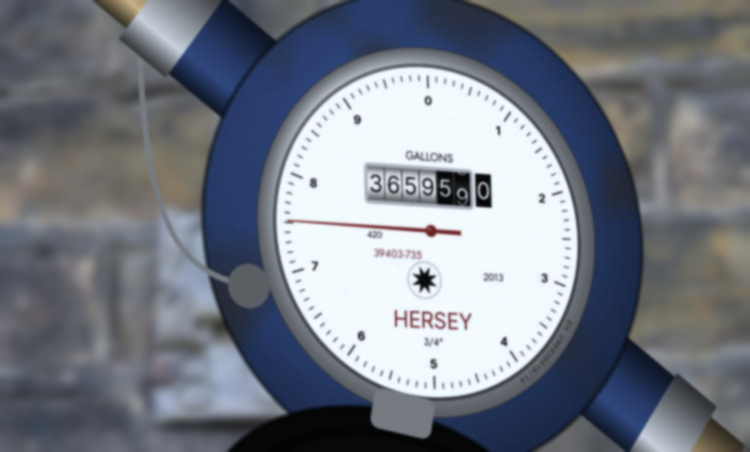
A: 3659587.5 gal
